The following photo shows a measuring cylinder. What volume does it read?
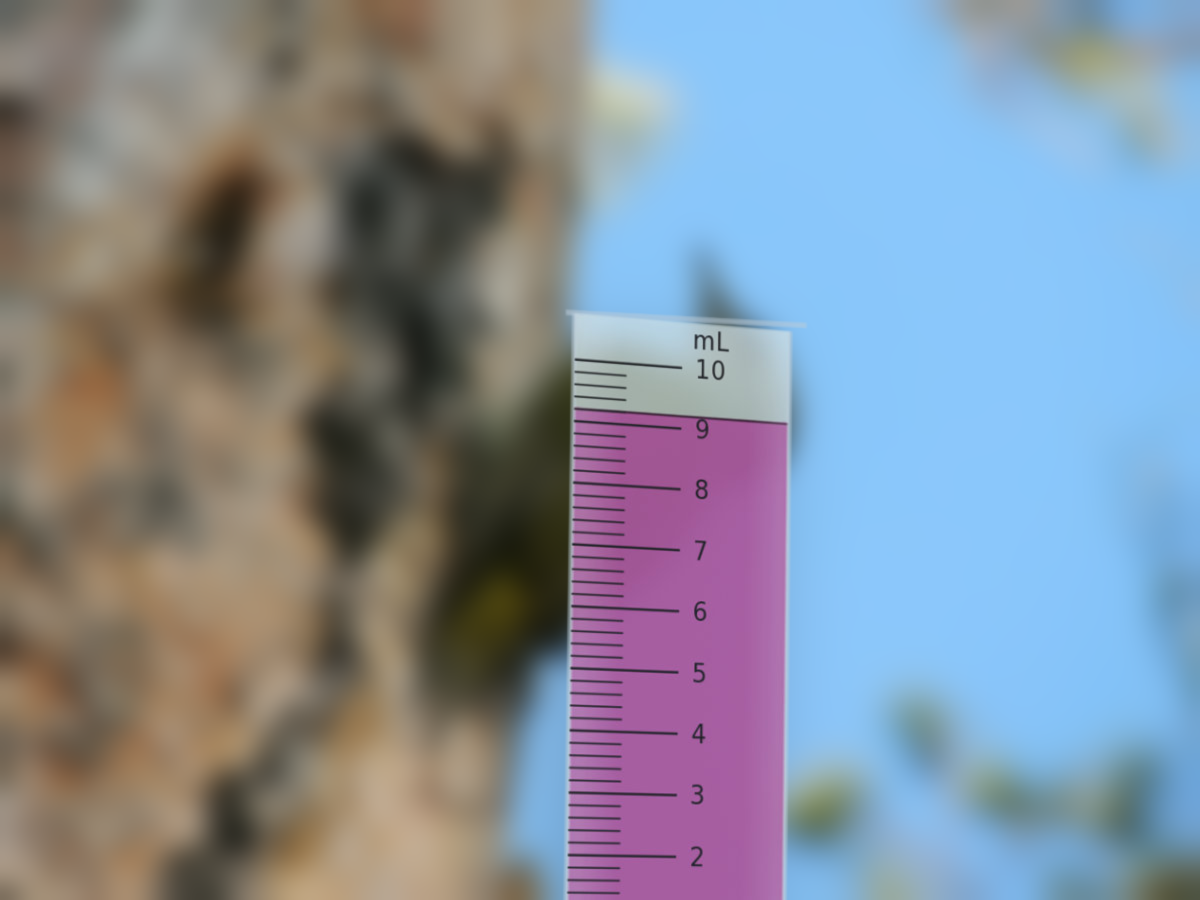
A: 9.2 mL
